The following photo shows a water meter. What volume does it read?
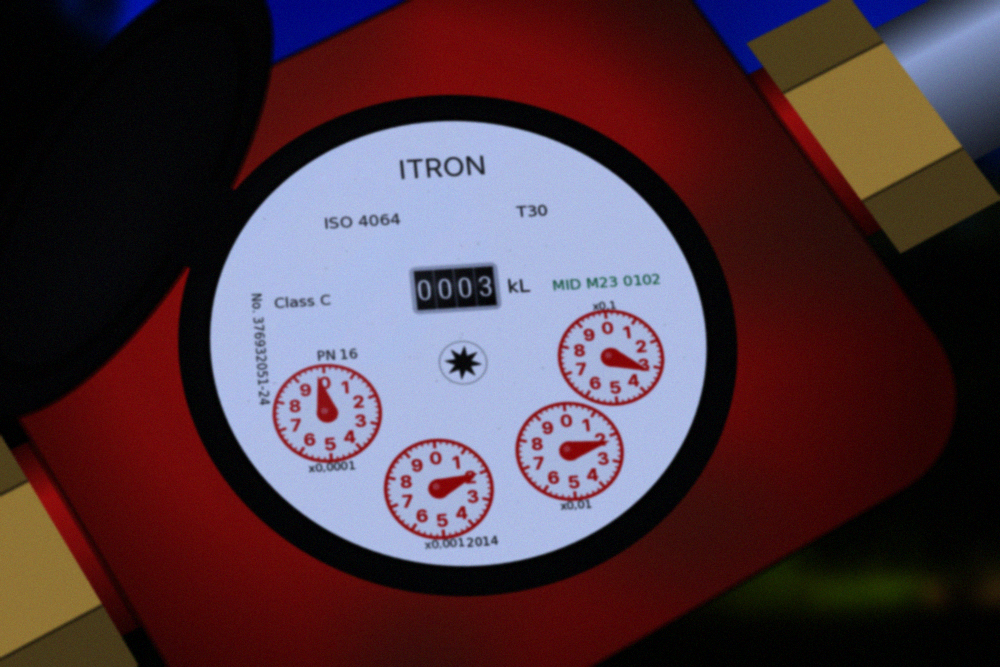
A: 3.3219 kL
